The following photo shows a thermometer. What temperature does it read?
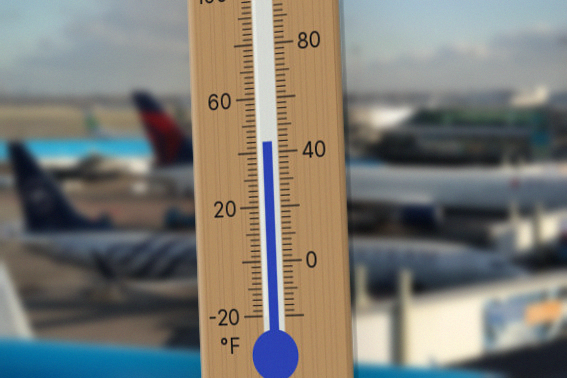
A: 44 °F
